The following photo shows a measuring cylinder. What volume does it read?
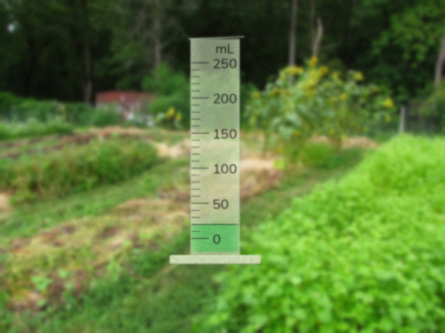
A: 20 mL
